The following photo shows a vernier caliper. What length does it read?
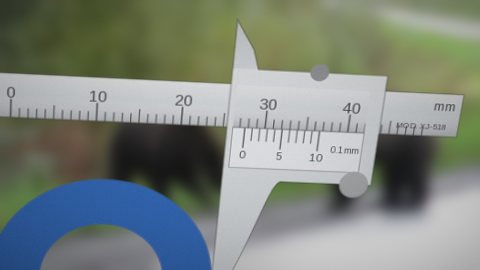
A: 27.6 mm
